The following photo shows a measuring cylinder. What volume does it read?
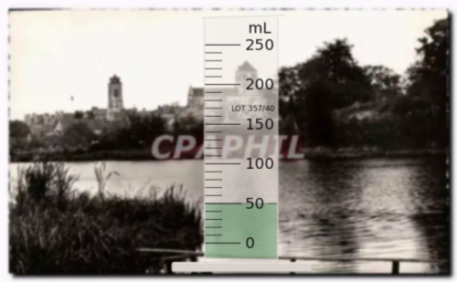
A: 50 mL
